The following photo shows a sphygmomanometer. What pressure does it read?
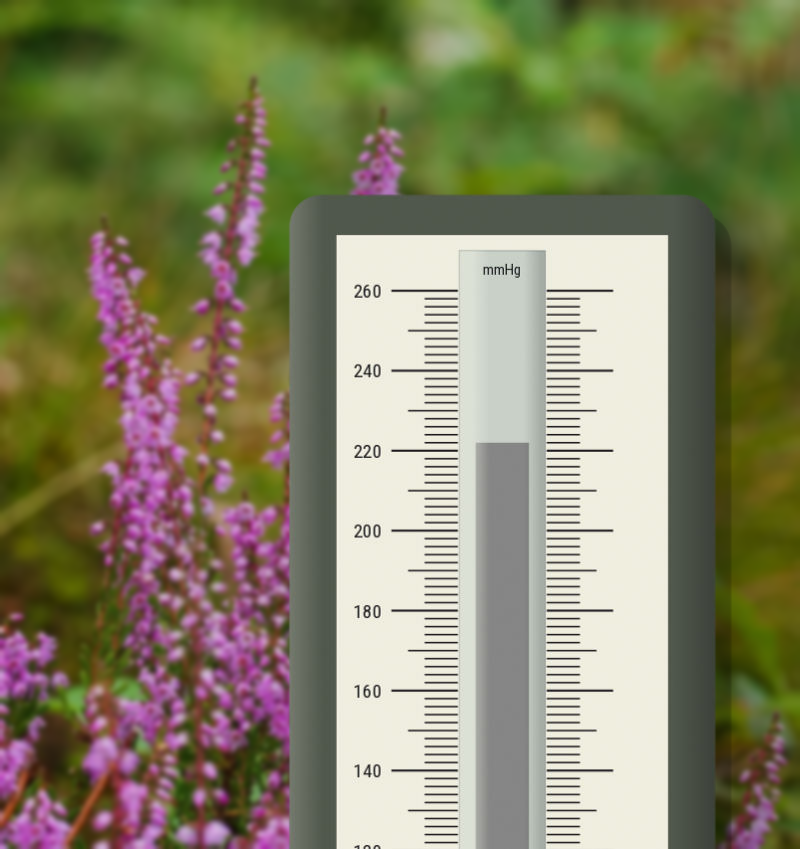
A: 222 mmHg
